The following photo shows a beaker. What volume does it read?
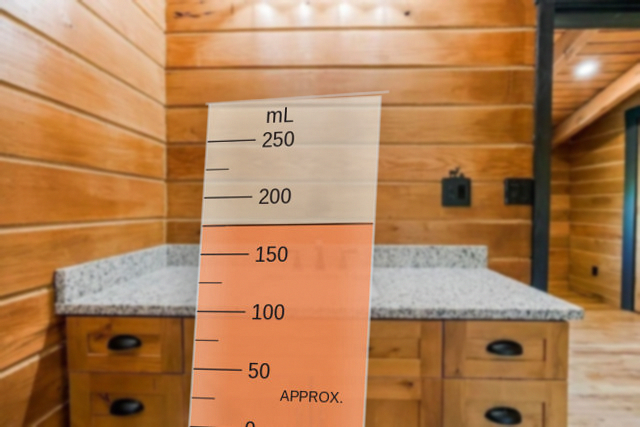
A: 175 mL
